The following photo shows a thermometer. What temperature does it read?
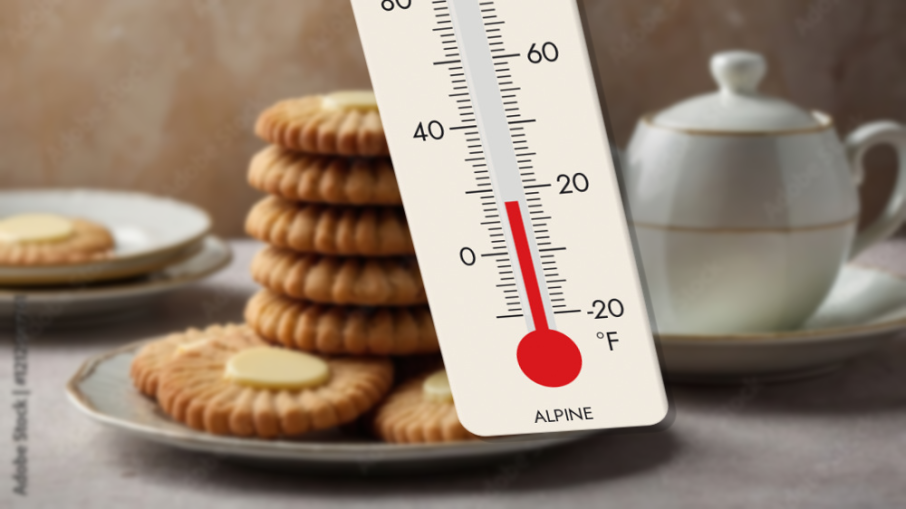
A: 16 °F
